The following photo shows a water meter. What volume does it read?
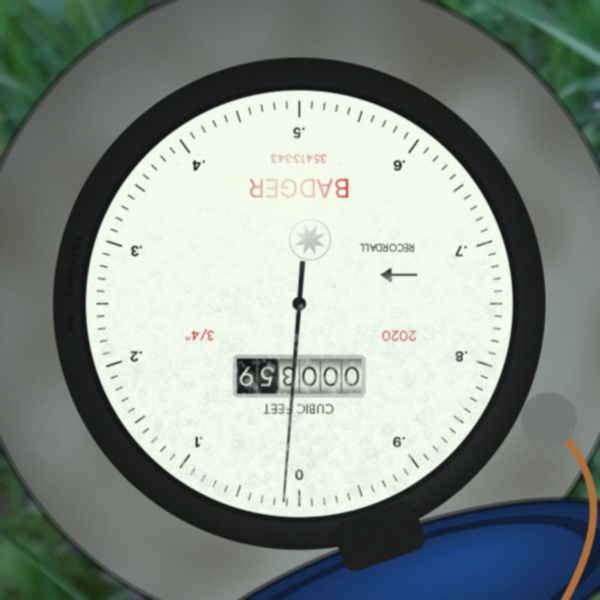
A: 359.01 ft³
